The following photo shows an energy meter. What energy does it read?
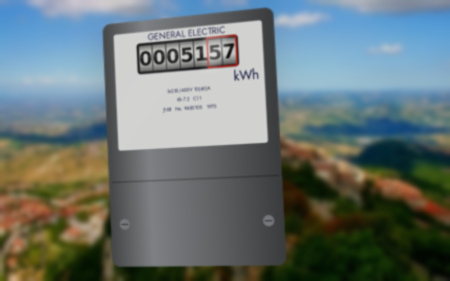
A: 51.57 kWh
